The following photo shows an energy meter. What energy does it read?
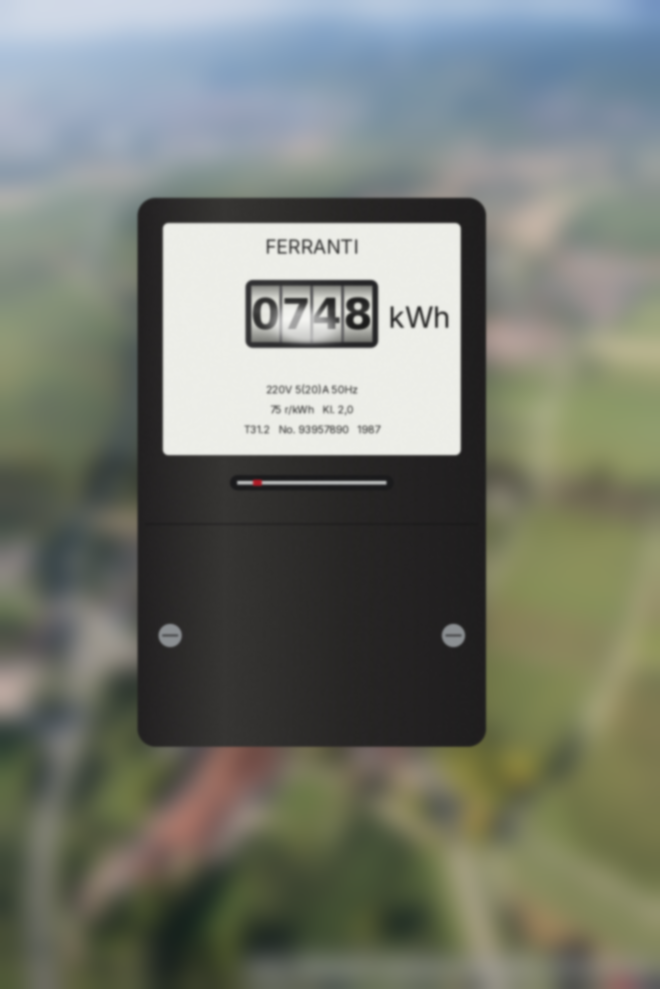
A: 748 kWh
